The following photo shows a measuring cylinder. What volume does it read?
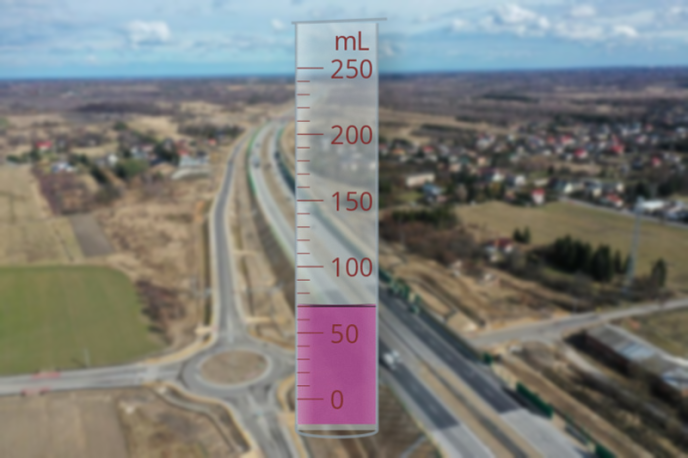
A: 70 mL
